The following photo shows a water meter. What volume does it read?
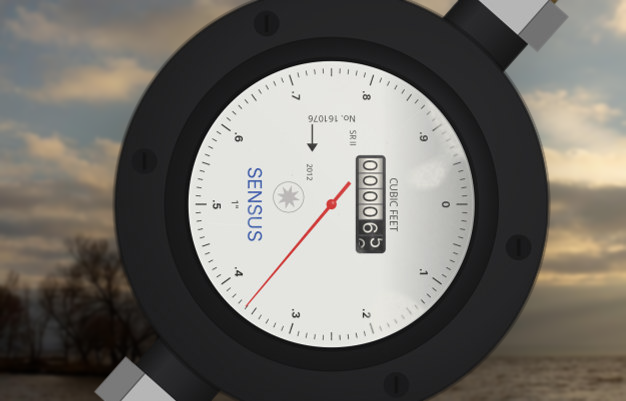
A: 65.36 ft³
